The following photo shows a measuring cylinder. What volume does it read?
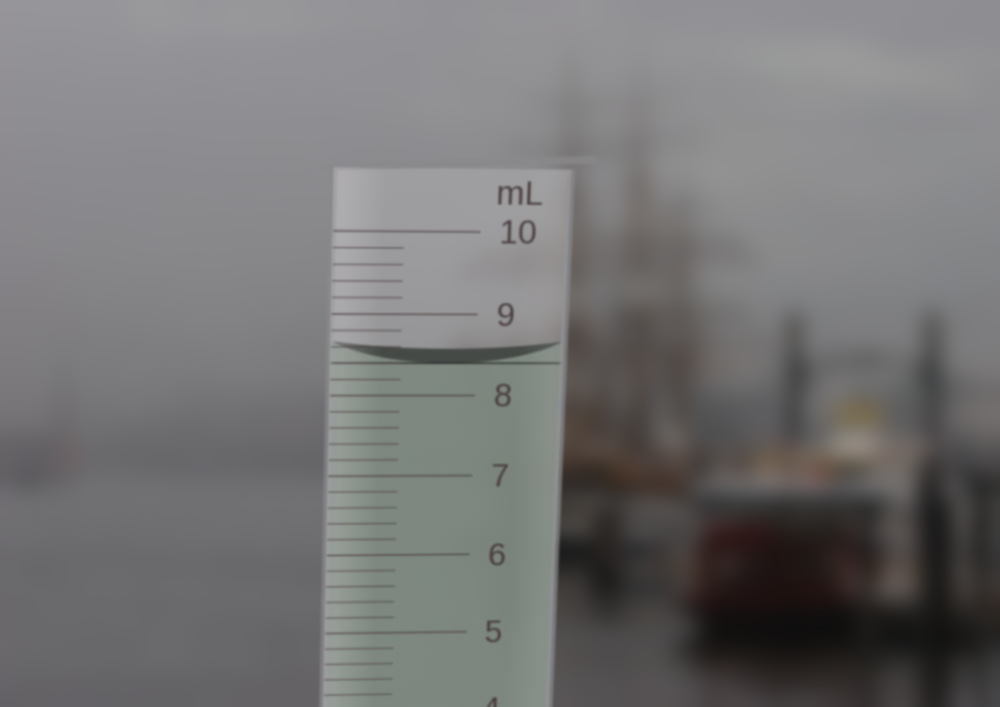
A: 8.4 mL
